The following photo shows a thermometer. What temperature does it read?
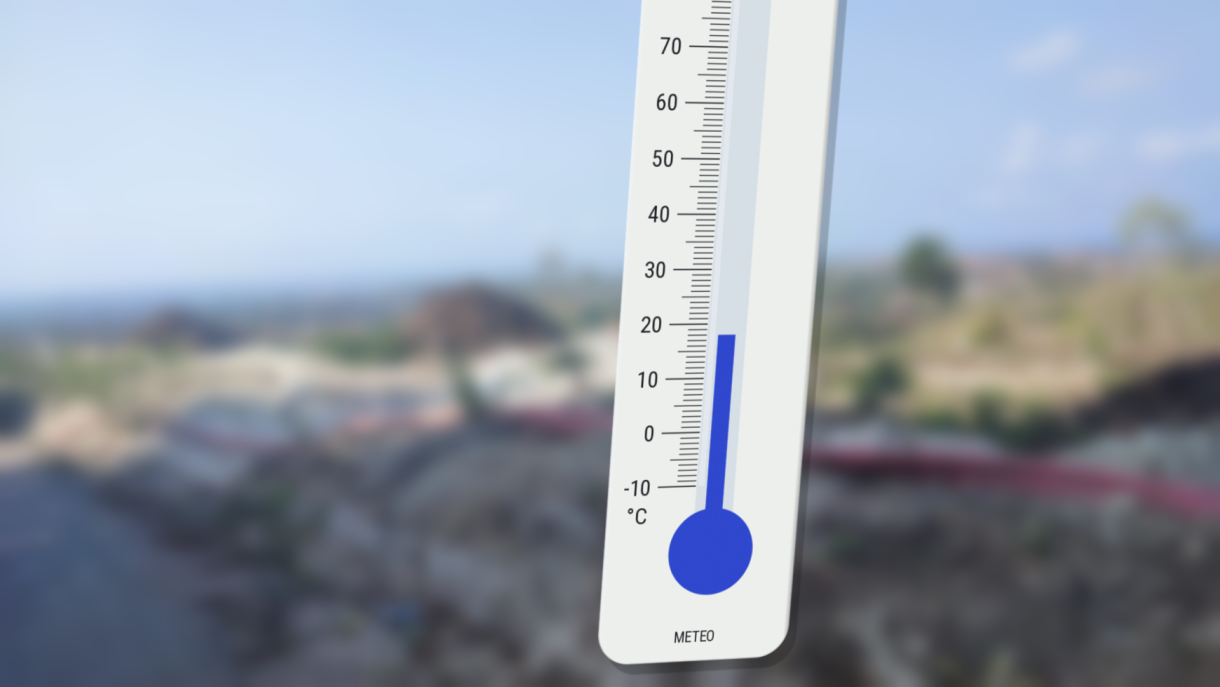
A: 18 °C
